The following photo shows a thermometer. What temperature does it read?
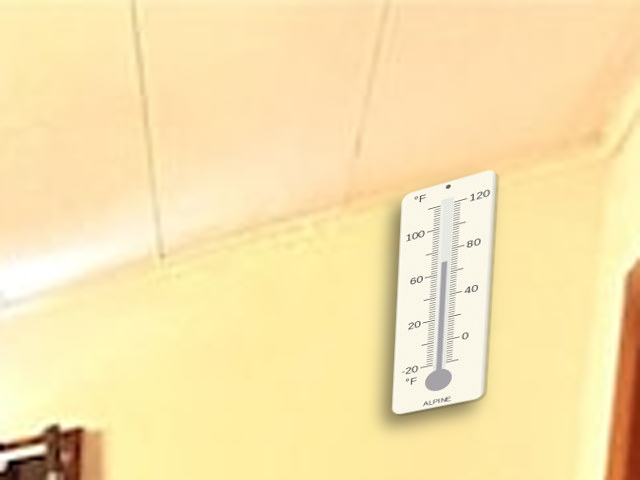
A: 70 °F
